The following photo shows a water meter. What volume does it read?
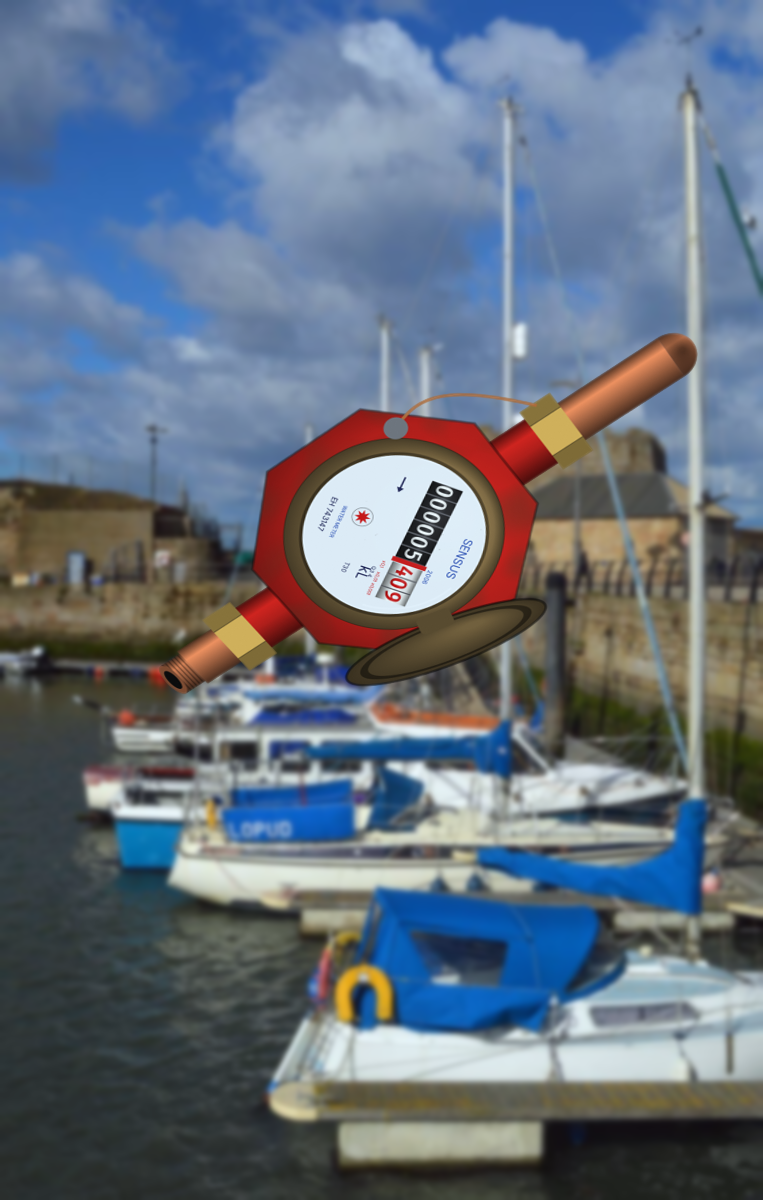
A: 5.409 kL
